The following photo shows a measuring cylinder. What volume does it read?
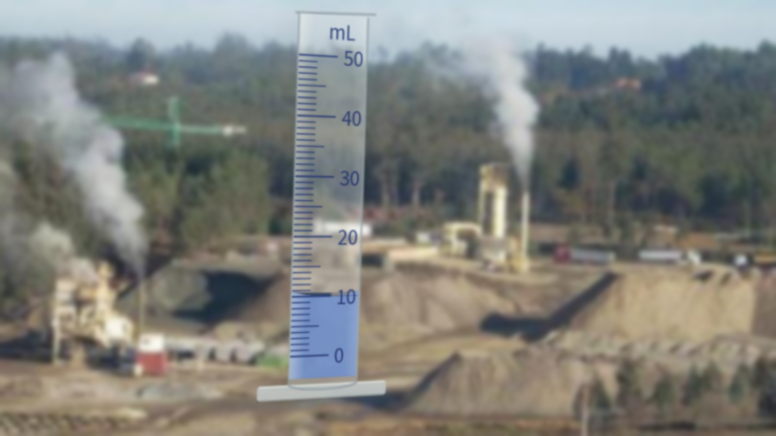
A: 10 mL
